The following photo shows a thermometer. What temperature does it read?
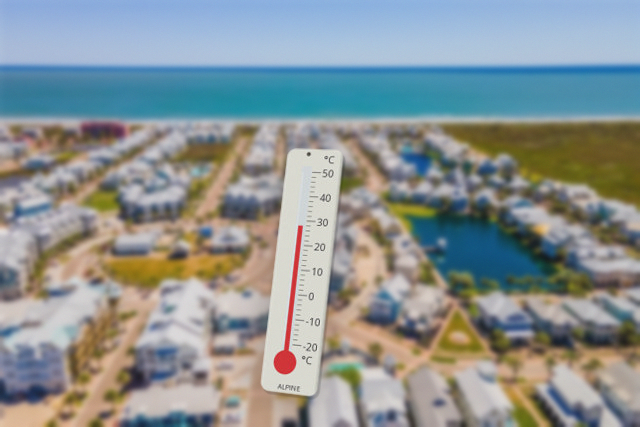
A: 28 °C
